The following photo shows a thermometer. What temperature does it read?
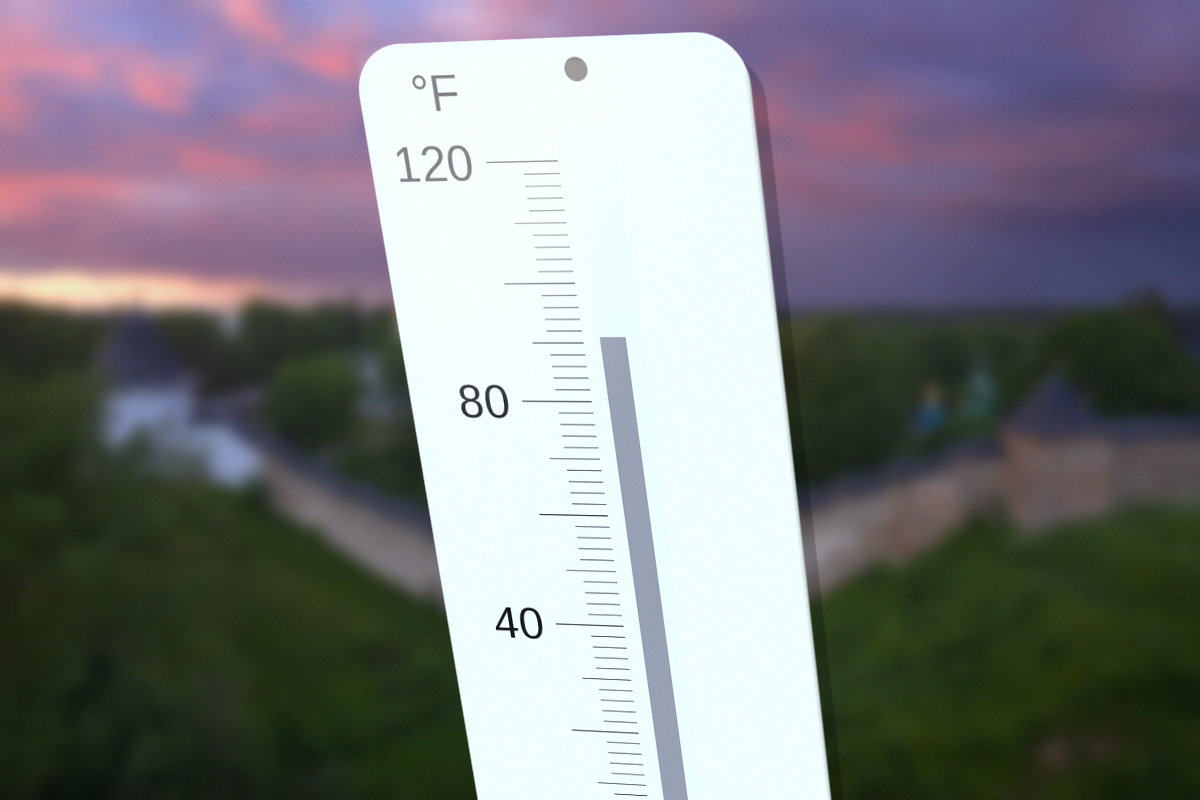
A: 91 °F
